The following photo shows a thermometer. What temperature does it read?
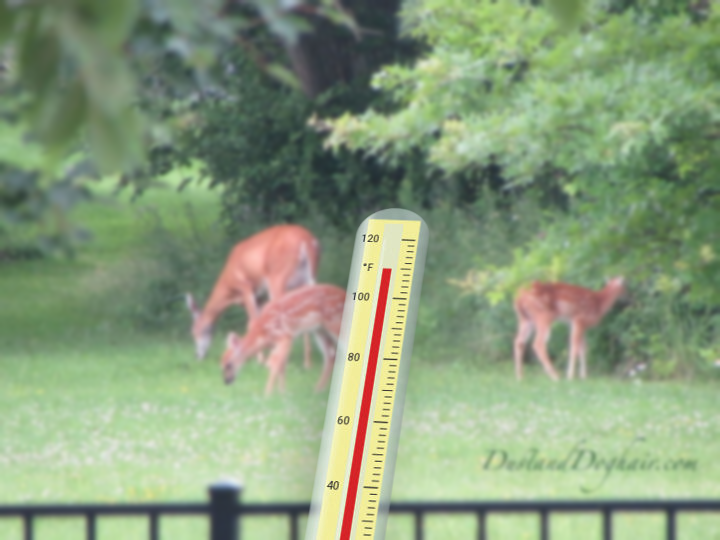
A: 110 °F
